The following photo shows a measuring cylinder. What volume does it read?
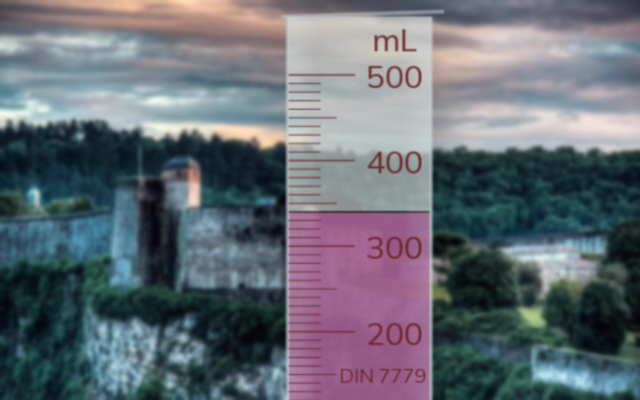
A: 340 mL
